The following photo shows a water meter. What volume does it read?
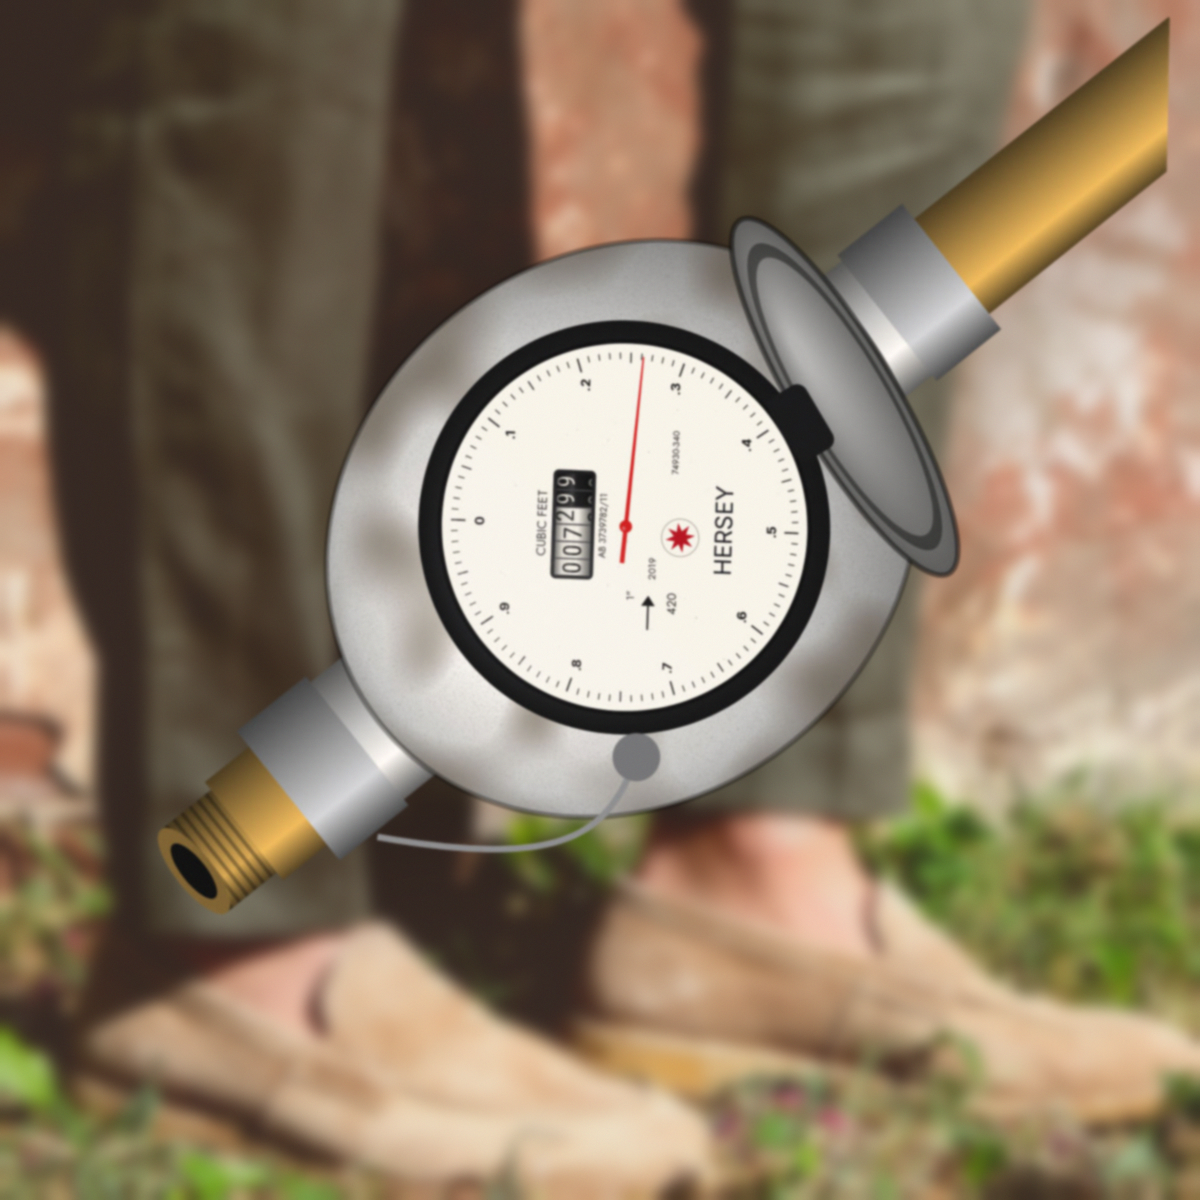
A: 7299.26 ft³
